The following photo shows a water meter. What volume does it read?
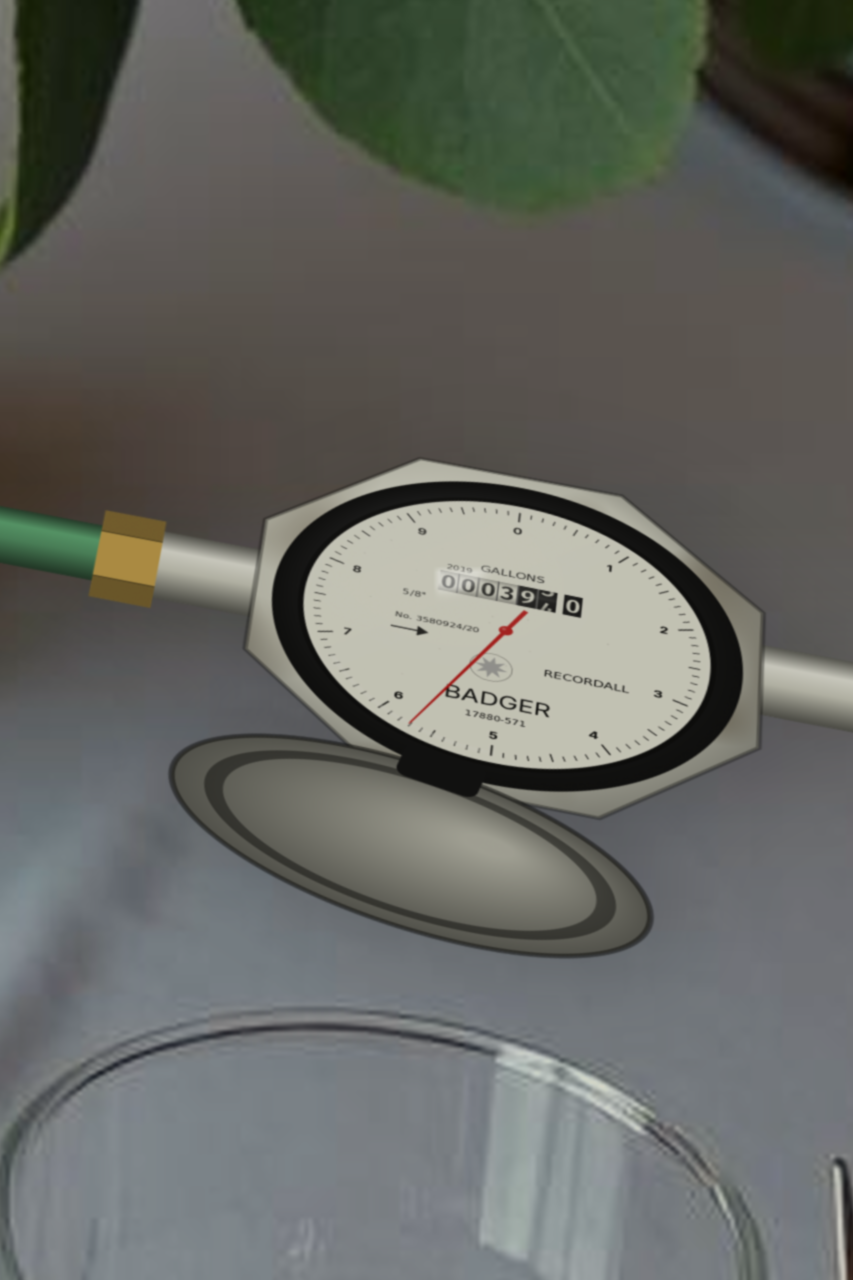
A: 3935.7 gal
